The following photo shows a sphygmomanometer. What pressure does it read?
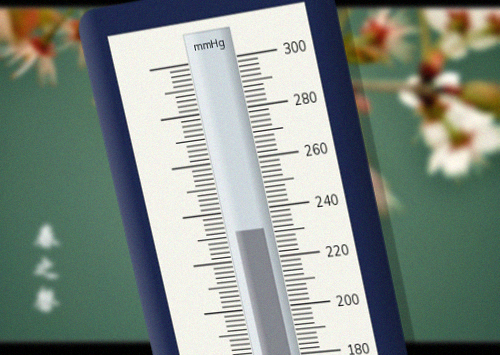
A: 232 mmHg
